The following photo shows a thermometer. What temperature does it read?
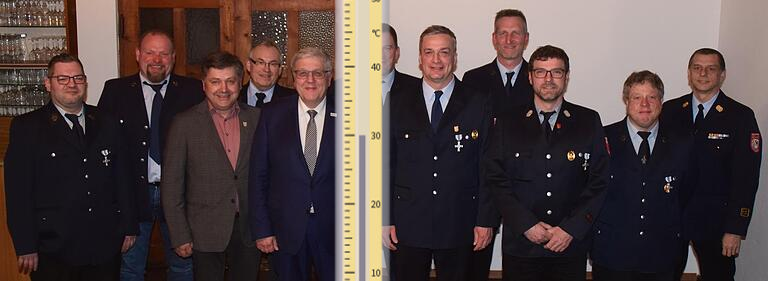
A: 30 °C
